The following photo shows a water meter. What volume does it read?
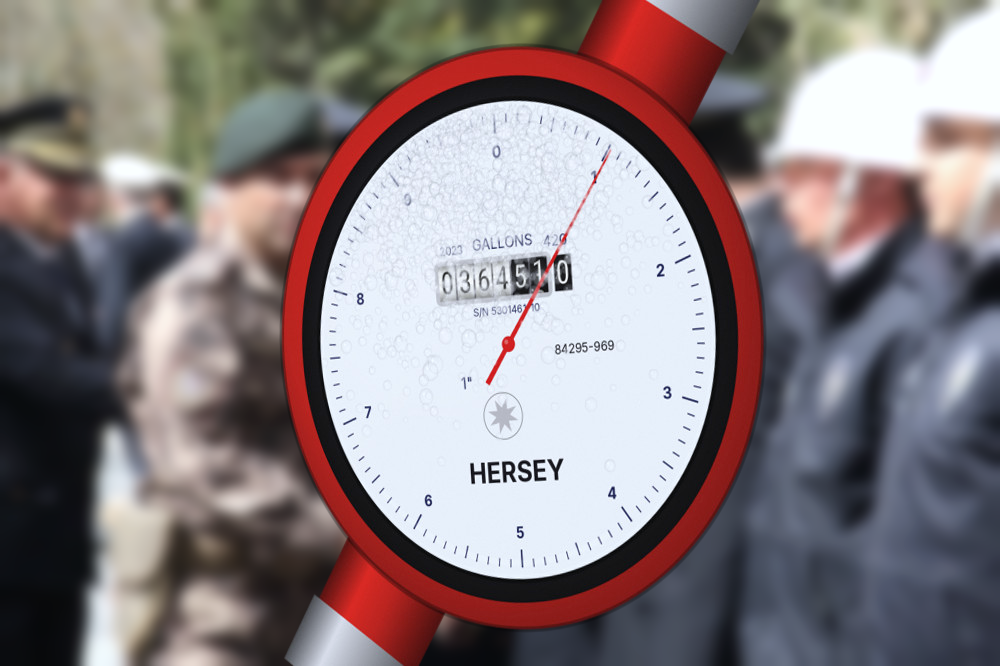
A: 364511.0 gal
